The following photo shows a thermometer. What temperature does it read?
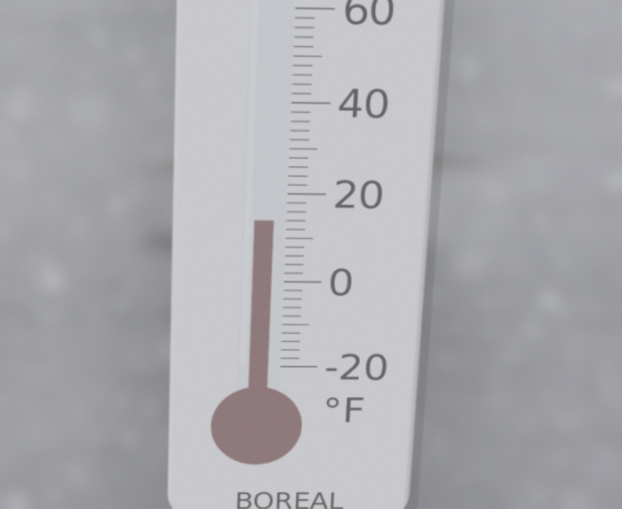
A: 14 °F
